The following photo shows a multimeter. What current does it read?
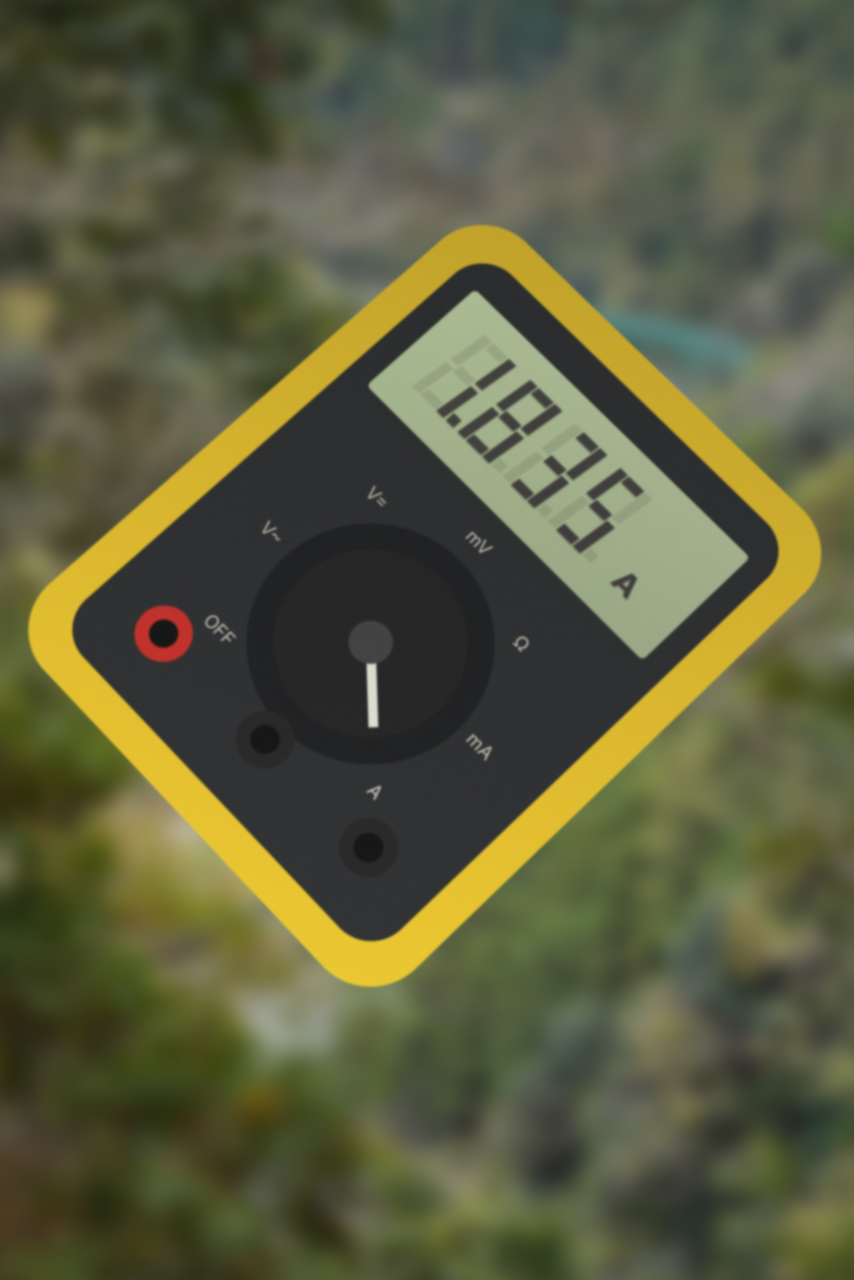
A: 1.835 A
